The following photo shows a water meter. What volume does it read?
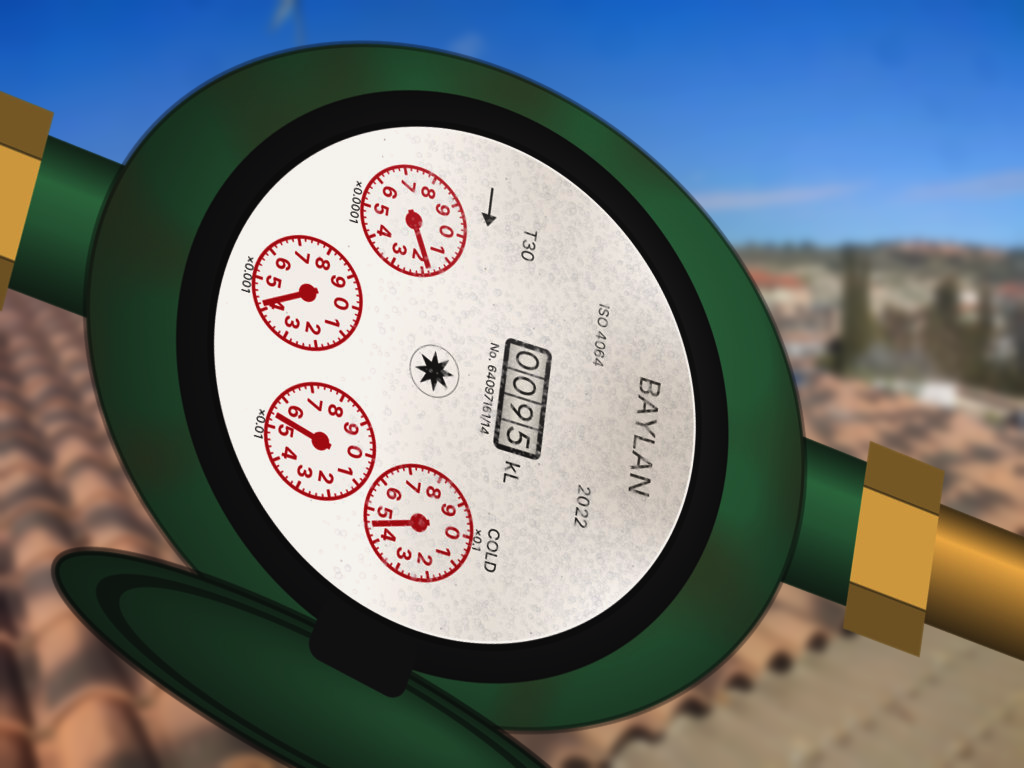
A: 95.4541 kL
